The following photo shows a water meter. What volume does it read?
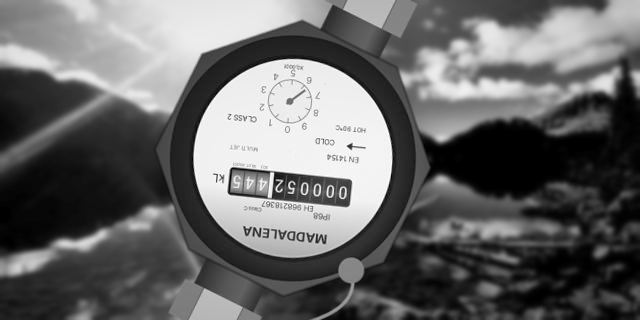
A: 52.4456 kL
